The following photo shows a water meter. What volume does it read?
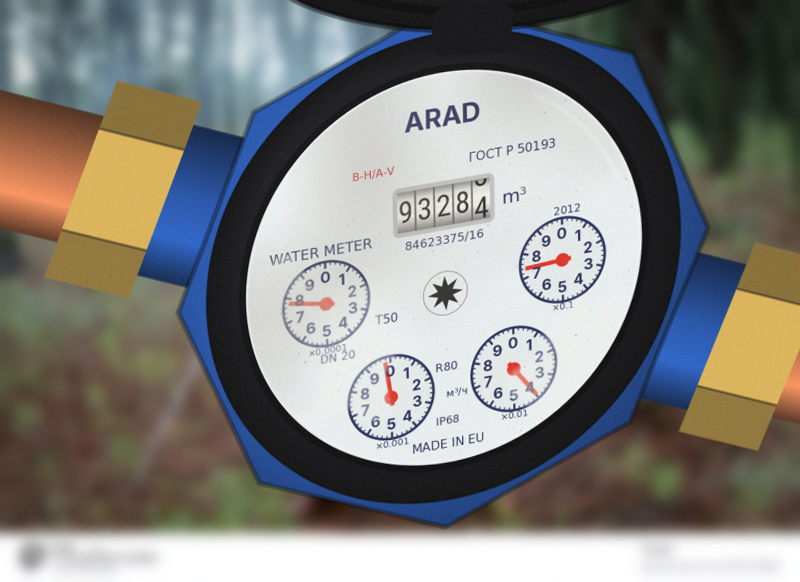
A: 93283.7397 m³
